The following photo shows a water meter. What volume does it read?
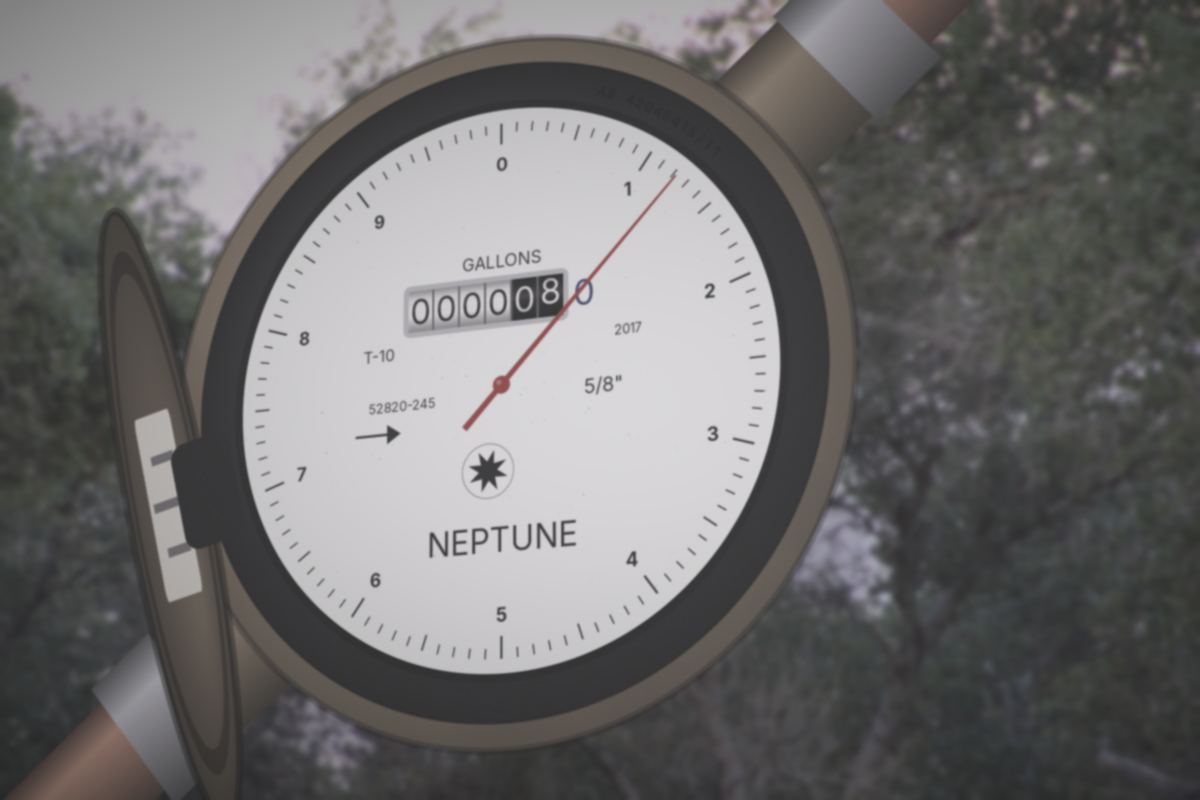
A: 81.2 gal
